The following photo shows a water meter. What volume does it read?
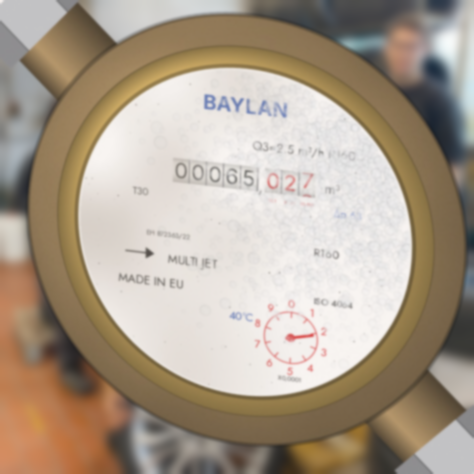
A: 65.0272 m³
